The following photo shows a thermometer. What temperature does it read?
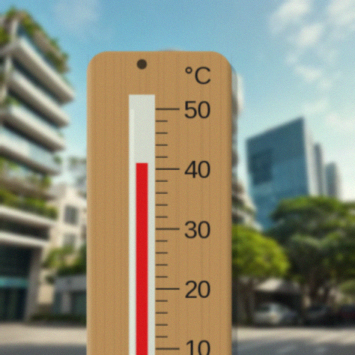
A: 41 °C
